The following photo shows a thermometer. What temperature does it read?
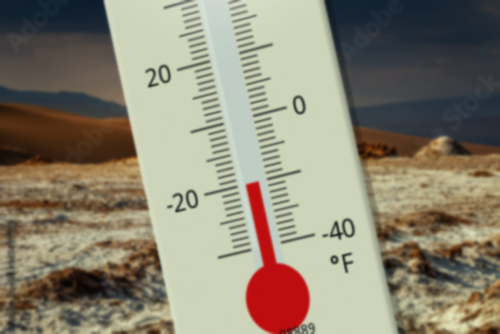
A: -20 °F
